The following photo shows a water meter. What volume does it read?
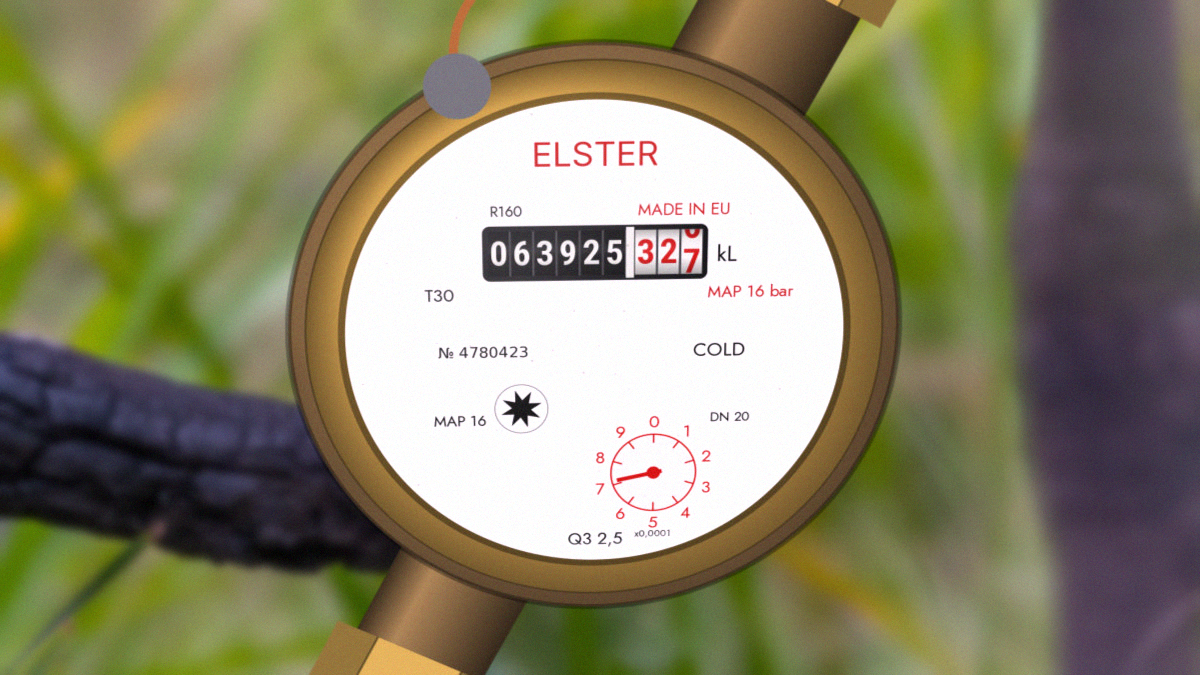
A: 63925.3267 kL
